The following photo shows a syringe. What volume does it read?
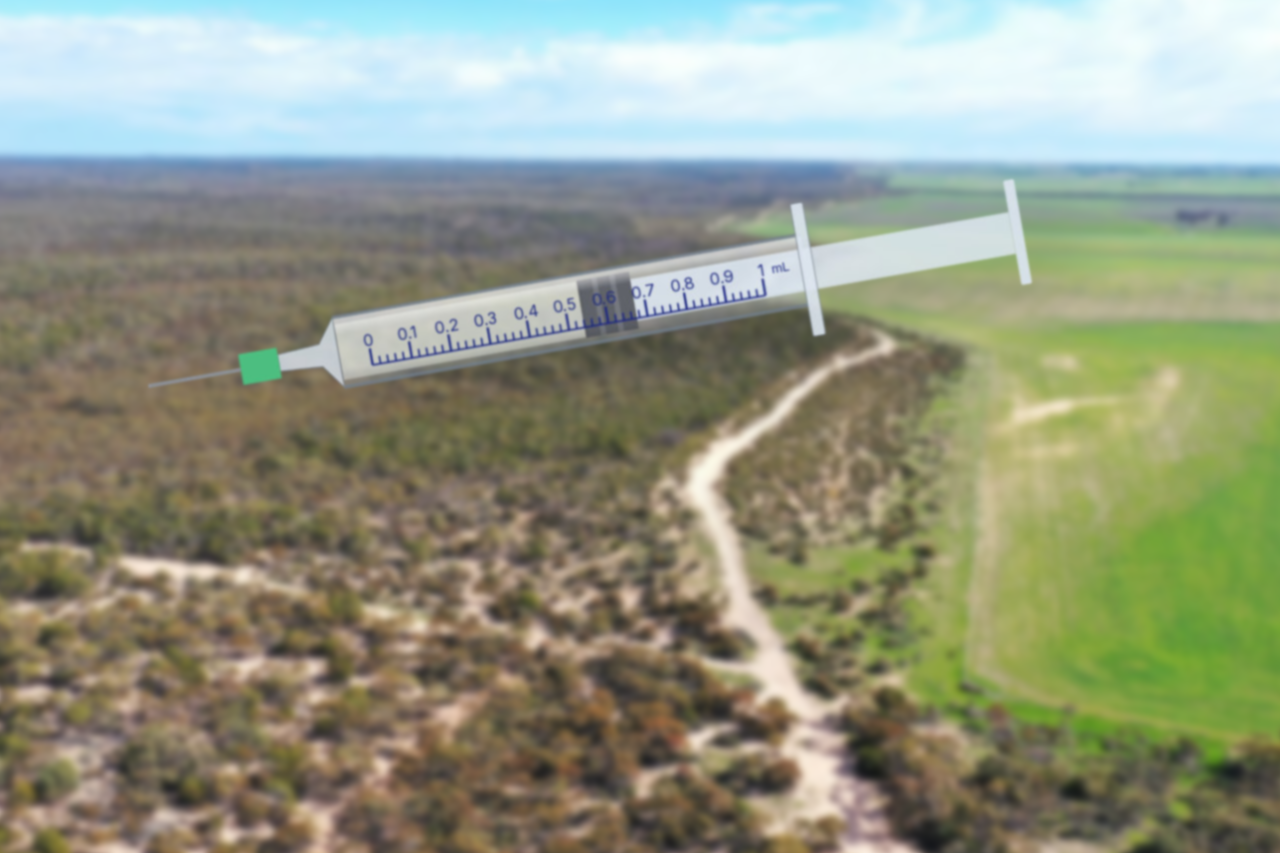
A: 0.54 mL
